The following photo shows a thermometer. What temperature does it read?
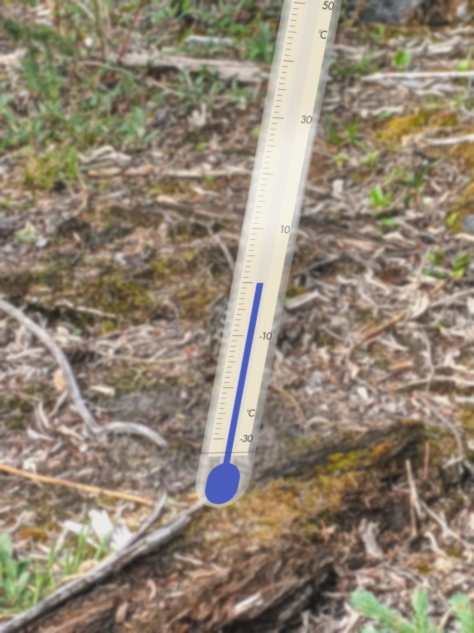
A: 0 °C
